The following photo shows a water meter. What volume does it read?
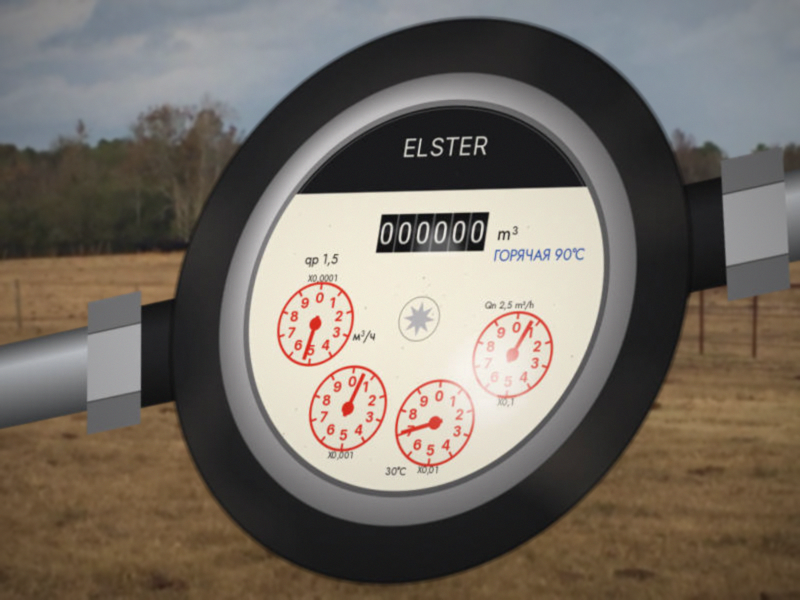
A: 0.0705 m³
